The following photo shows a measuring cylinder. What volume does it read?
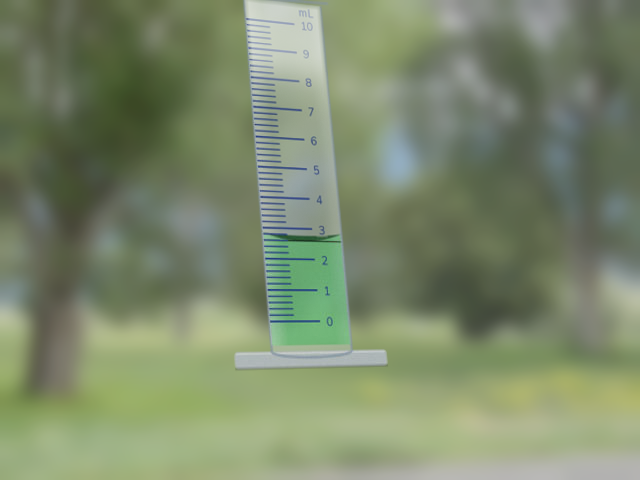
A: 2.6 mL
